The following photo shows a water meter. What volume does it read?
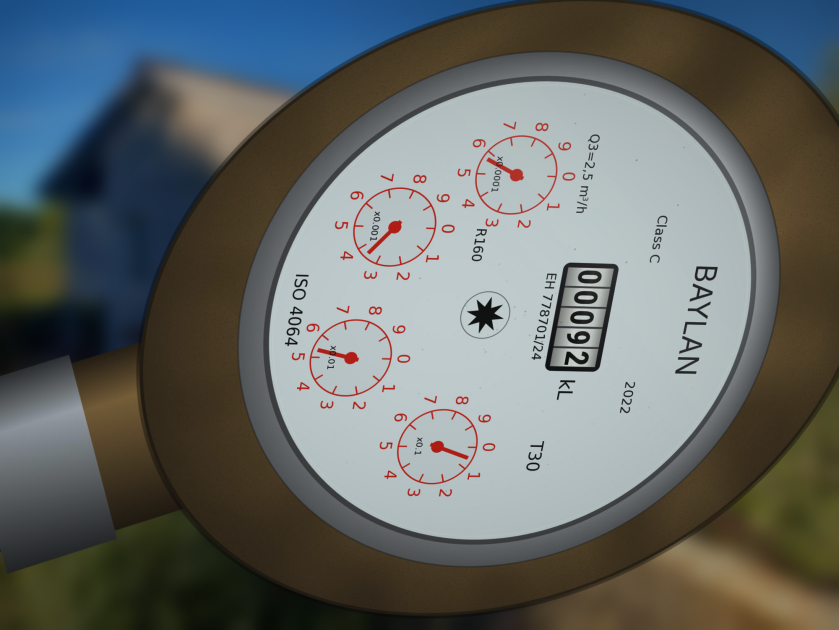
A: 92.0535 kL
